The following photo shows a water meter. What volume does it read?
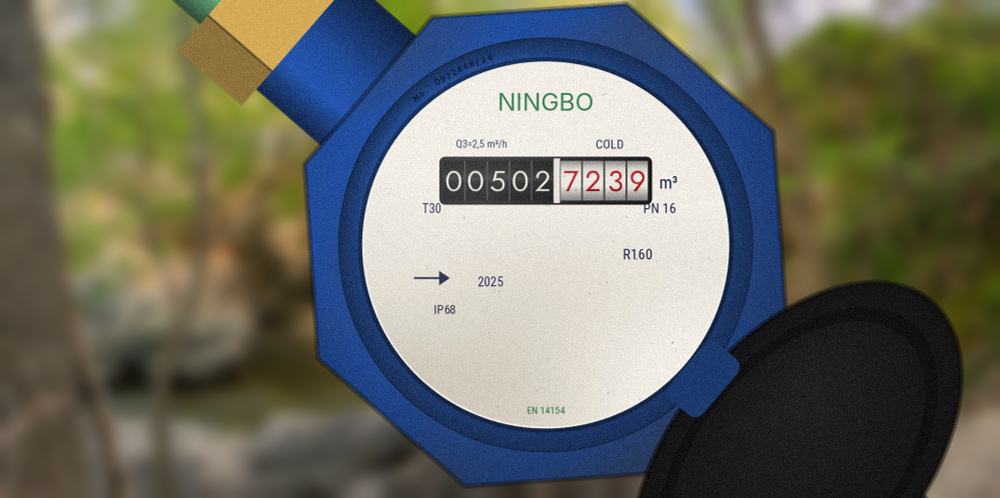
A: 502.7239 m³
